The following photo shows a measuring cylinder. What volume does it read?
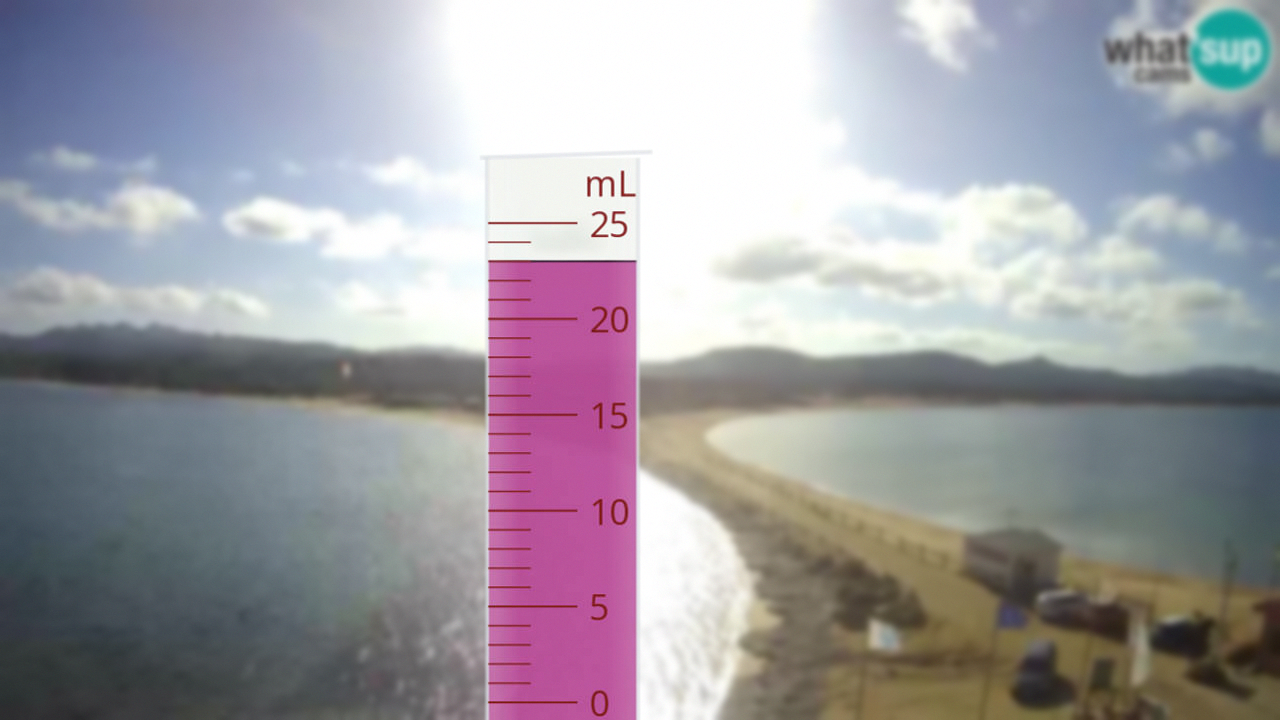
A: 23 mL
